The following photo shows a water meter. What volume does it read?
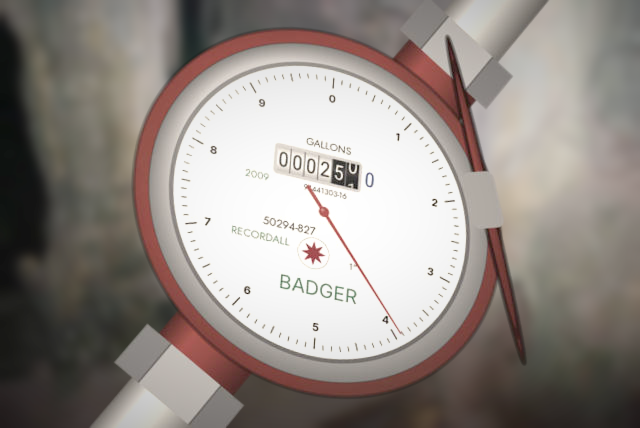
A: 2503.9 gal
